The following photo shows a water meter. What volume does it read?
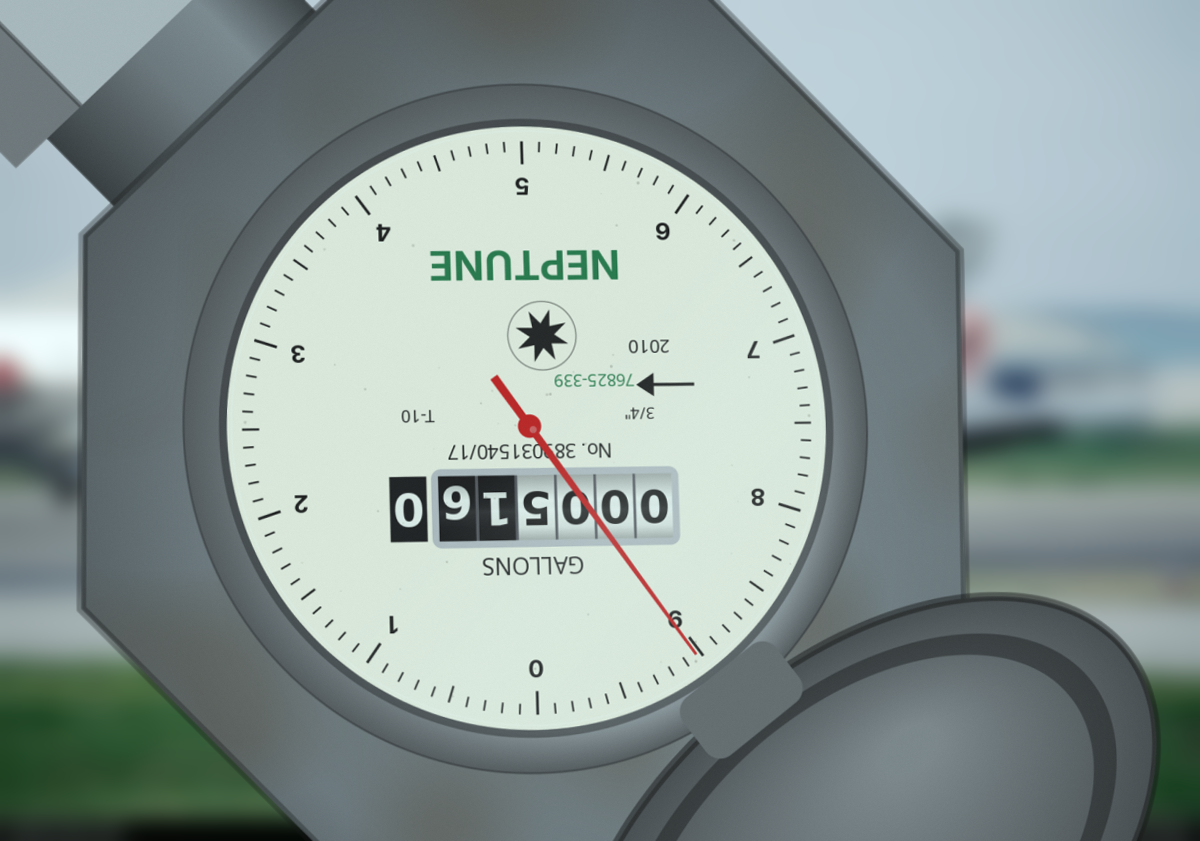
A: 5159.0 gal
